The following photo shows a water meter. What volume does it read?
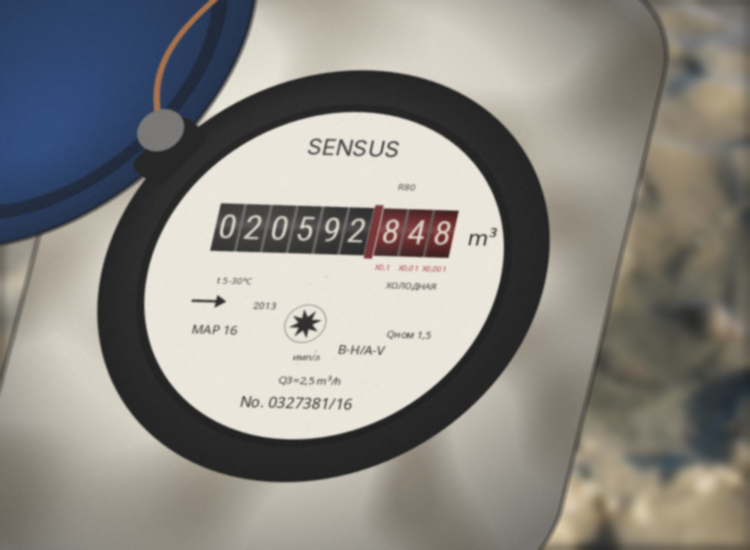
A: 20592.848 m³
